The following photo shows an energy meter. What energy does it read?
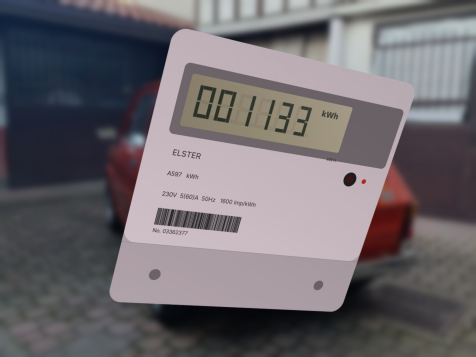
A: 1133 kWh
